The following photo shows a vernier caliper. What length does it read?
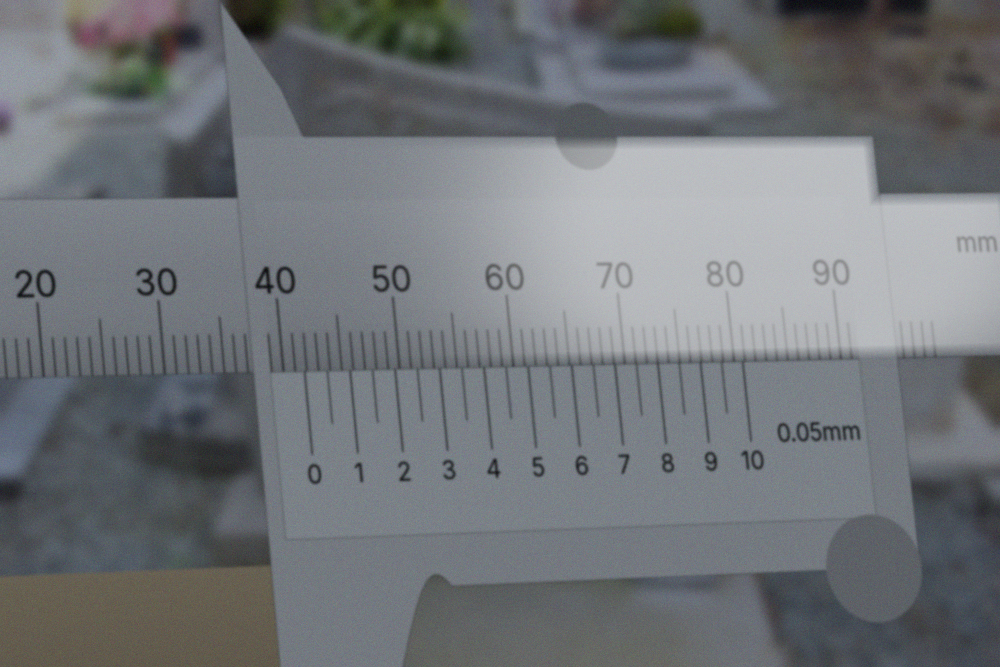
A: 41.8 mm
